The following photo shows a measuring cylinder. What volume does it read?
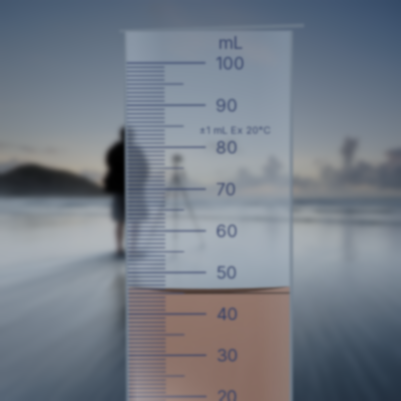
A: 45 mL
